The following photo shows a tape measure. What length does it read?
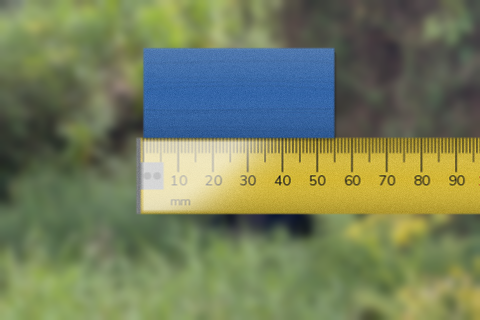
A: 55 mm
